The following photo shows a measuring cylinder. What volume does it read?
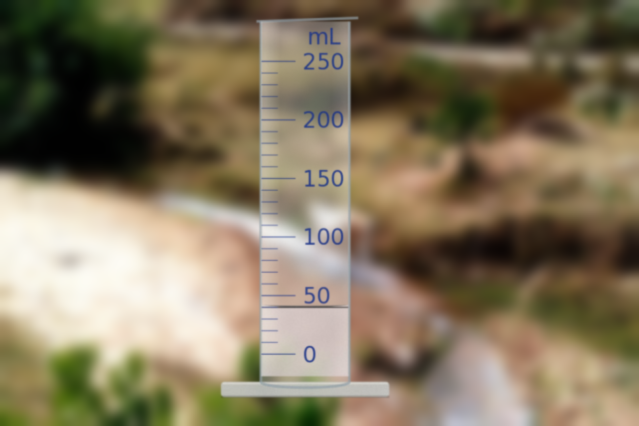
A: 40 mL
